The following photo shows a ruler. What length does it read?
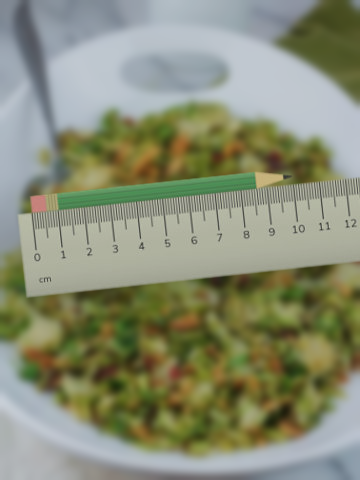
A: 10 cm
